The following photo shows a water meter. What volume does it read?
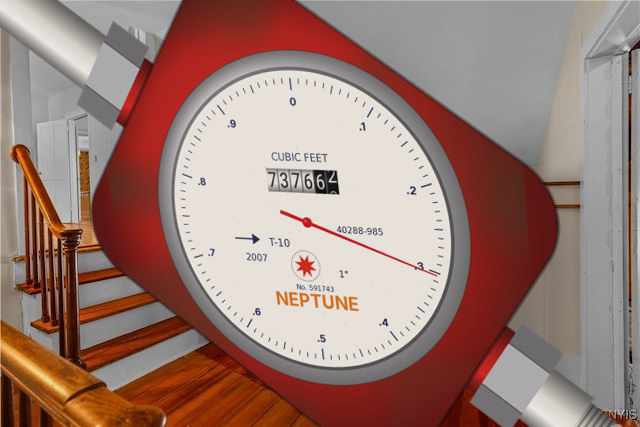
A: 737662.30 ft³
